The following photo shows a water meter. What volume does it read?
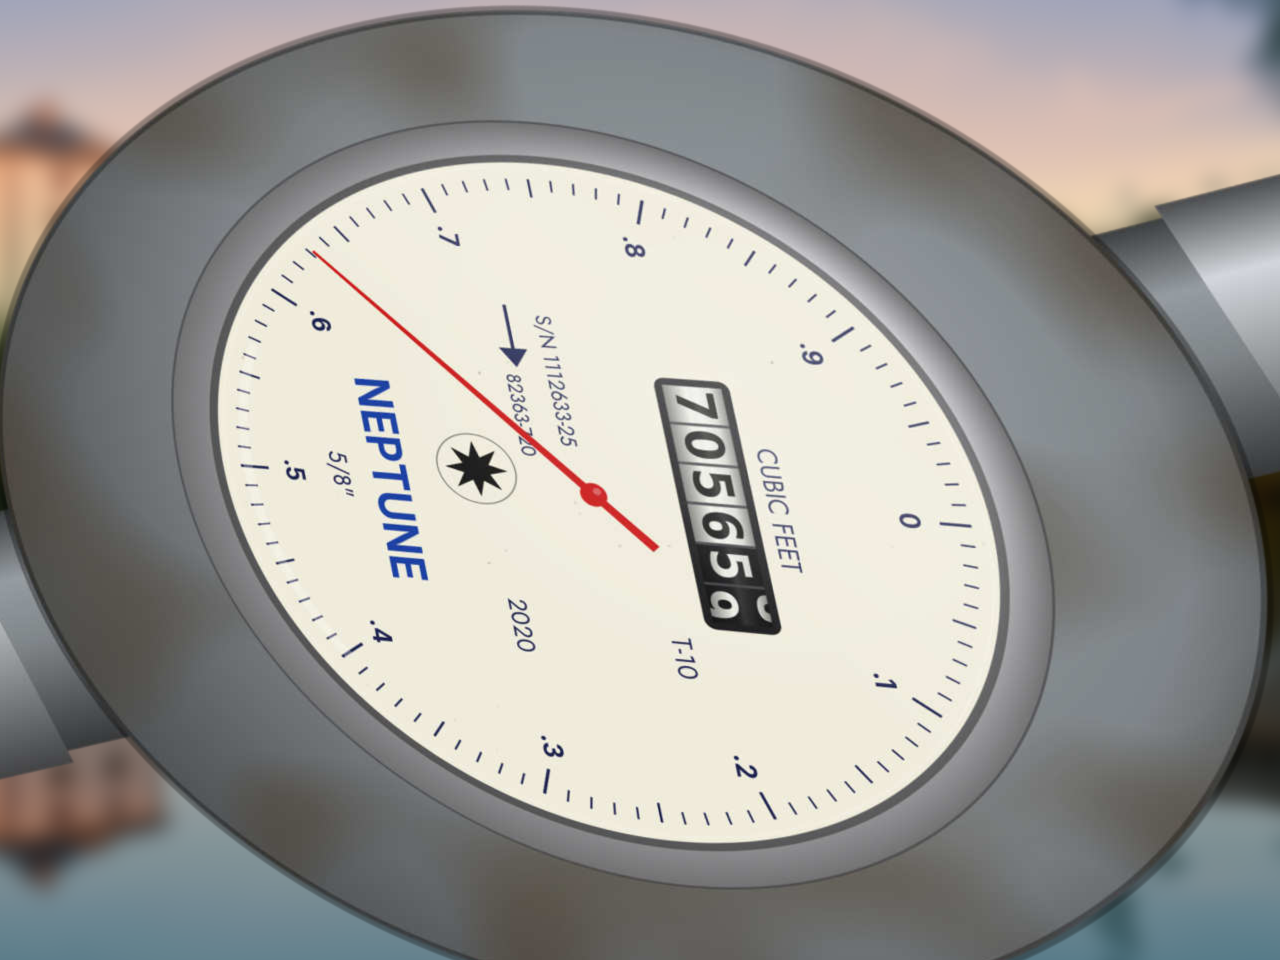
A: 705658.63 ft³
